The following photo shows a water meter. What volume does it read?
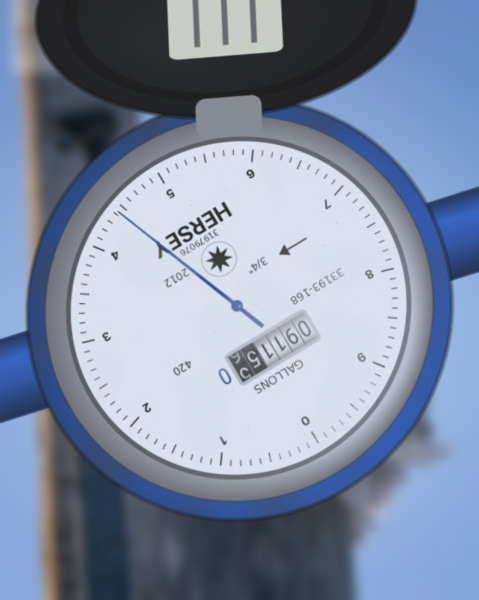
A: 911554.4 gal
